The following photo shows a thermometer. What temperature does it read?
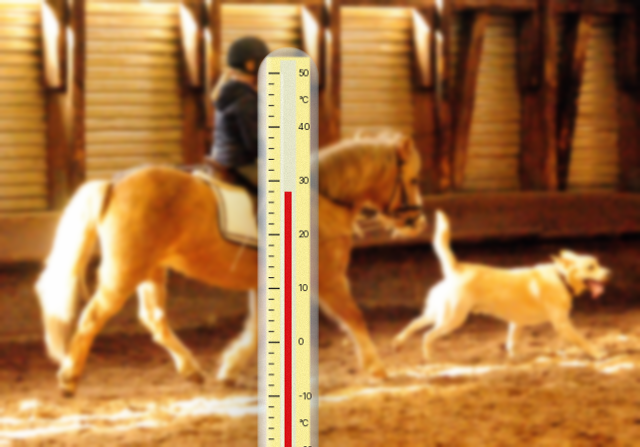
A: 28 °C
